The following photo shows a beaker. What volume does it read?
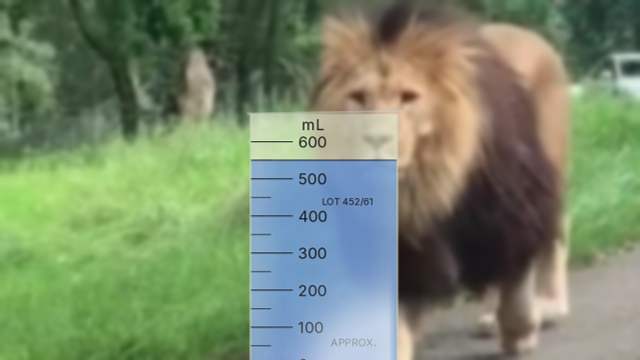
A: 550 mL
